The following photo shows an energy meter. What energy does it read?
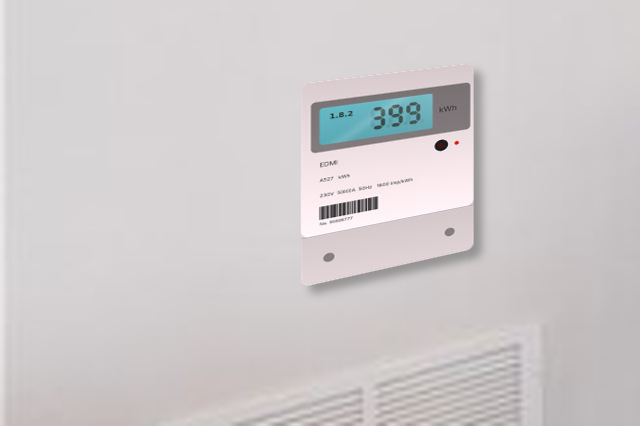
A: 399 kWh
